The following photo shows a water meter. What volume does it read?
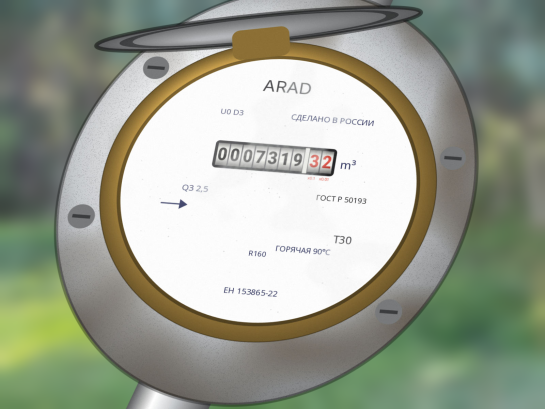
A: 7319.32 m³
